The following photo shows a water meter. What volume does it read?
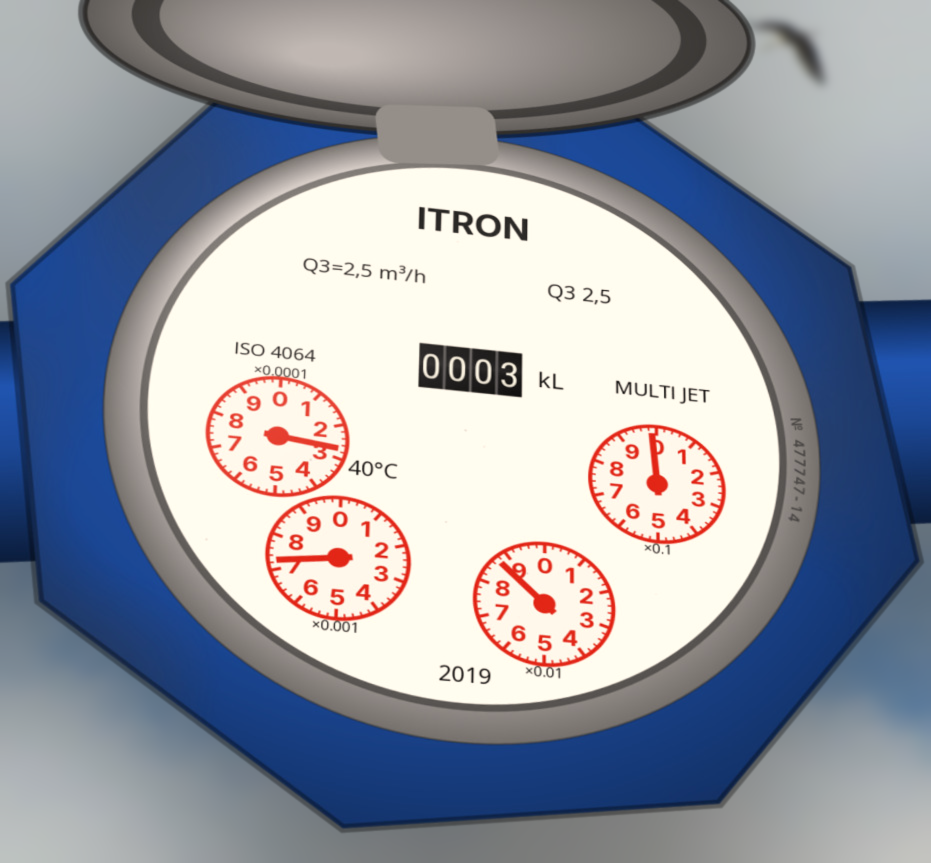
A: 2.9872 kL
